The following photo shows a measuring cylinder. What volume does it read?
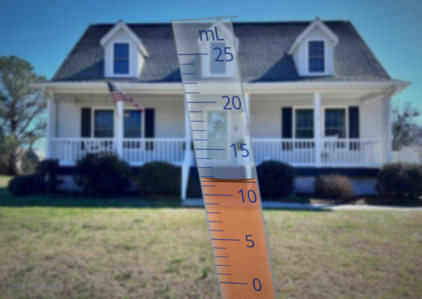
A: 11.5 mL
